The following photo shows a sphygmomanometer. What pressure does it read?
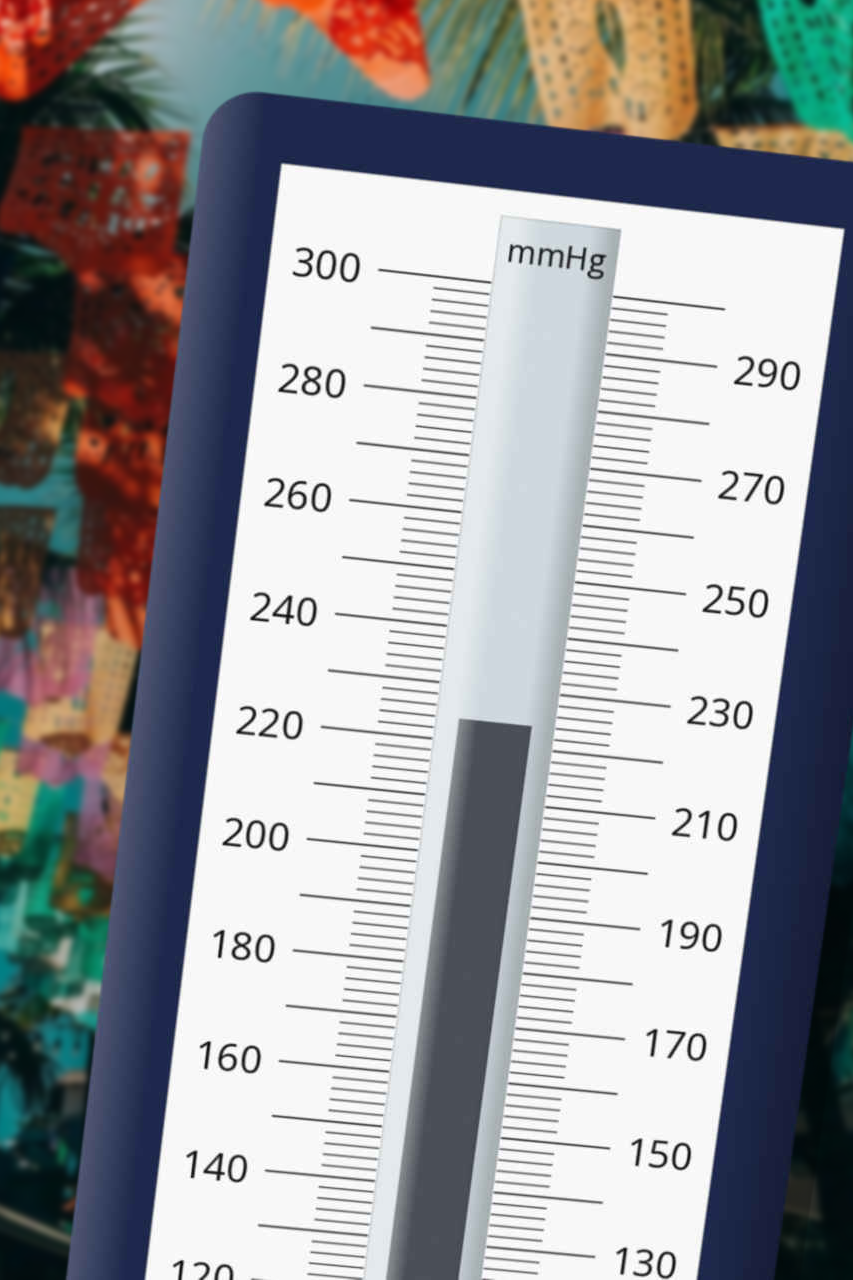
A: 224 mmHg
